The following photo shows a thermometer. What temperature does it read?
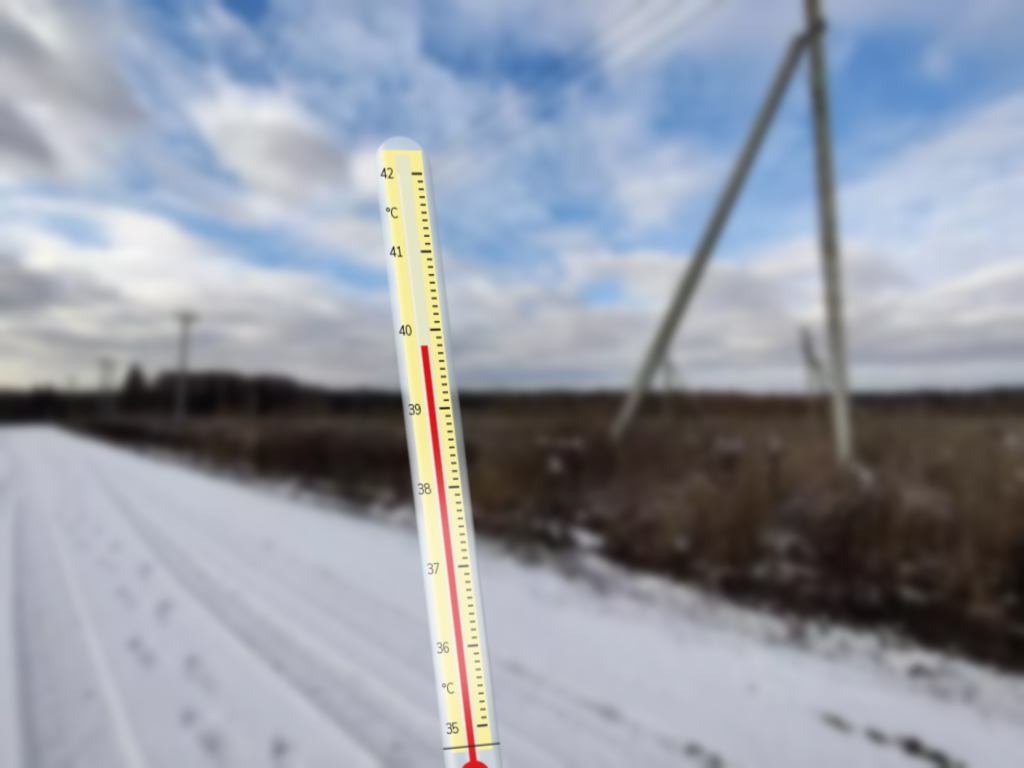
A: 39.8 °C
